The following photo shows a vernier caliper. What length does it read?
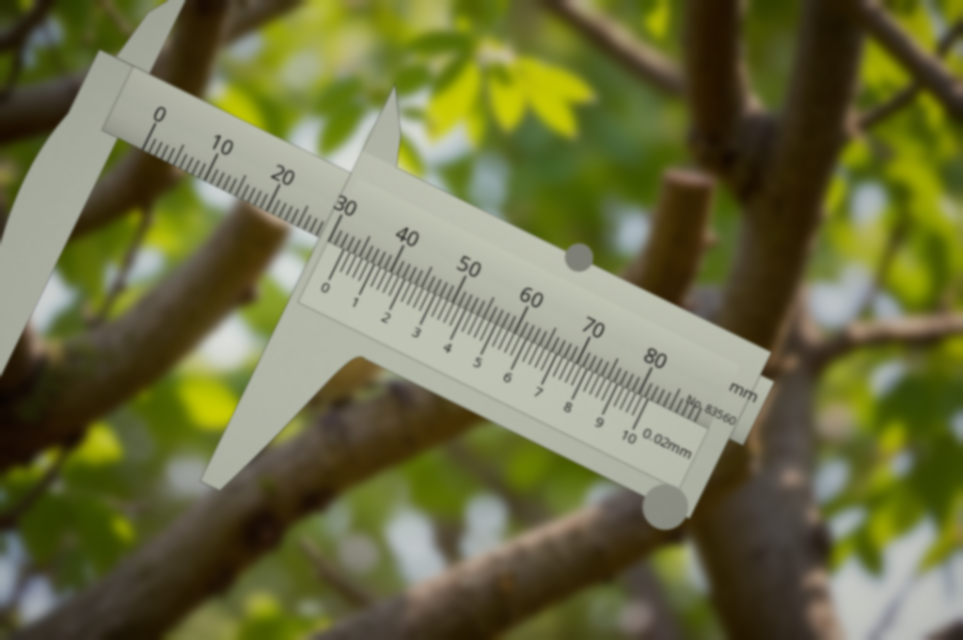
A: 32.5 mm
